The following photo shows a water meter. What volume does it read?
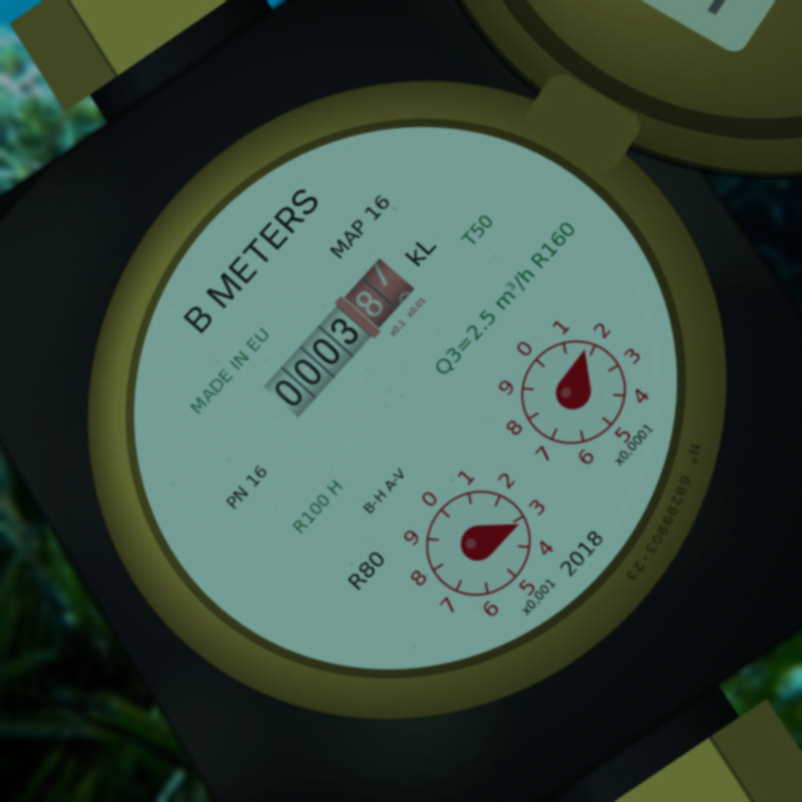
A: 3.8731 kL
